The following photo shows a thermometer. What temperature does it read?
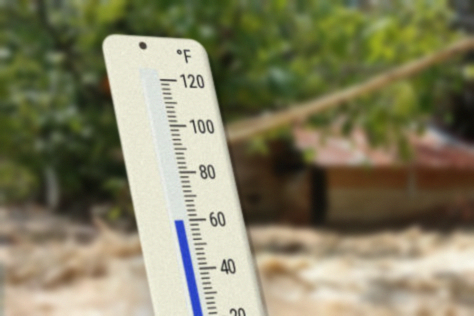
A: 60 °F
